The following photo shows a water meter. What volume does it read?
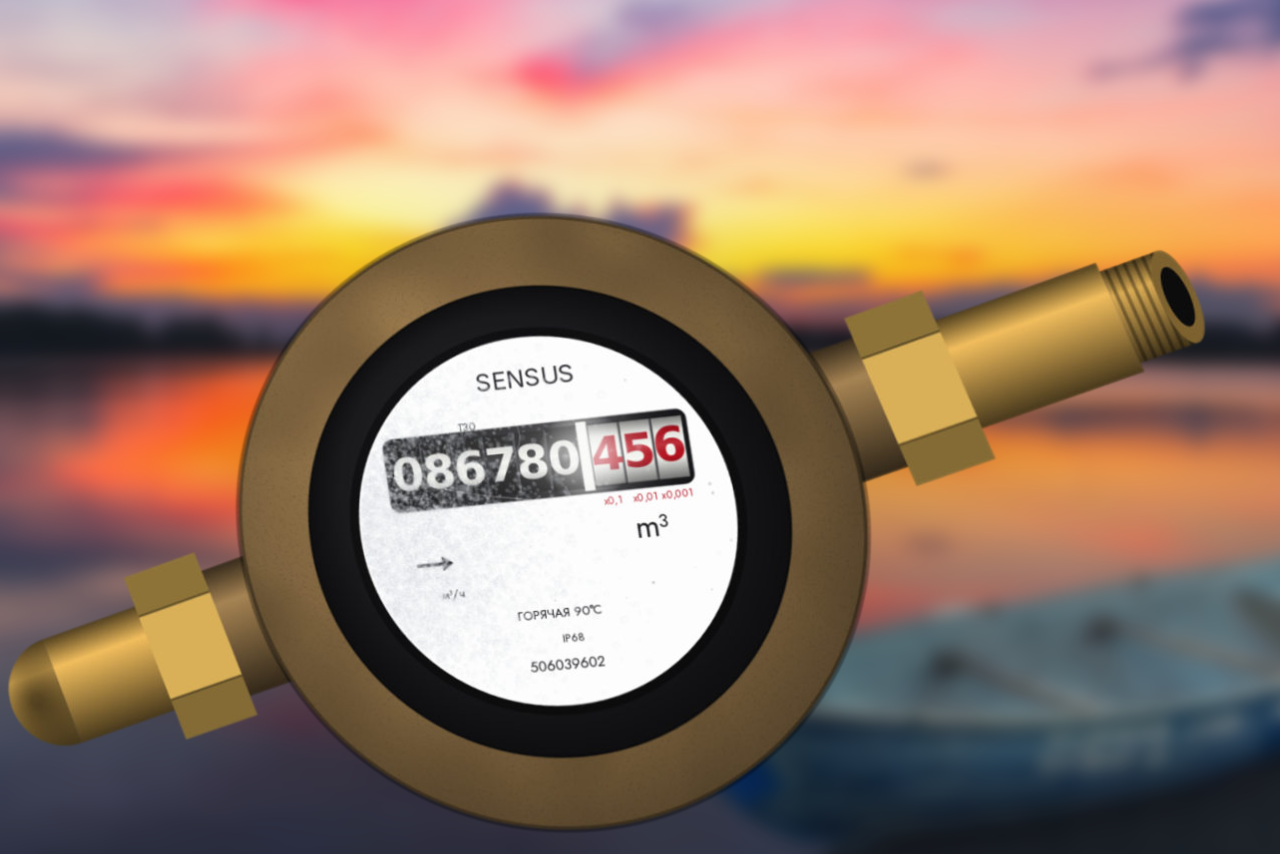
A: 86780.456 m³
